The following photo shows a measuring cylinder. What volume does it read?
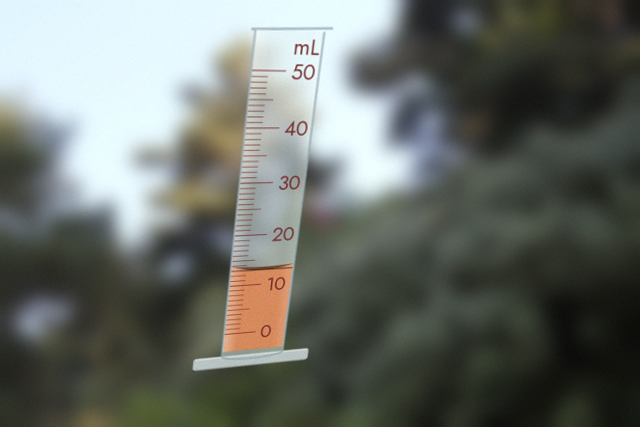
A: 13 mL
